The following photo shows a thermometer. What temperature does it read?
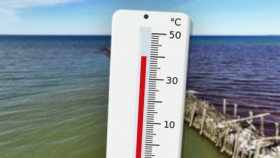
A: 40 °C
